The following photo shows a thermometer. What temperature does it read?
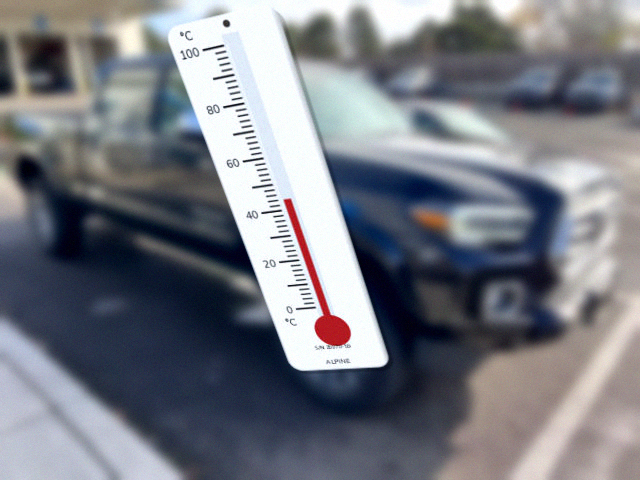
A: 44 °C
